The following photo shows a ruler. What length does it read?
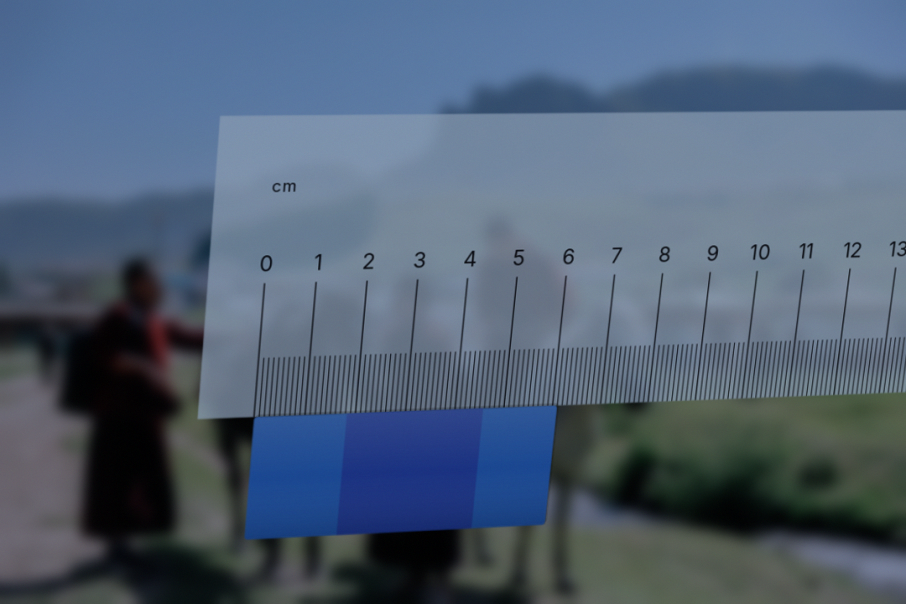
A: 6.1 cm
